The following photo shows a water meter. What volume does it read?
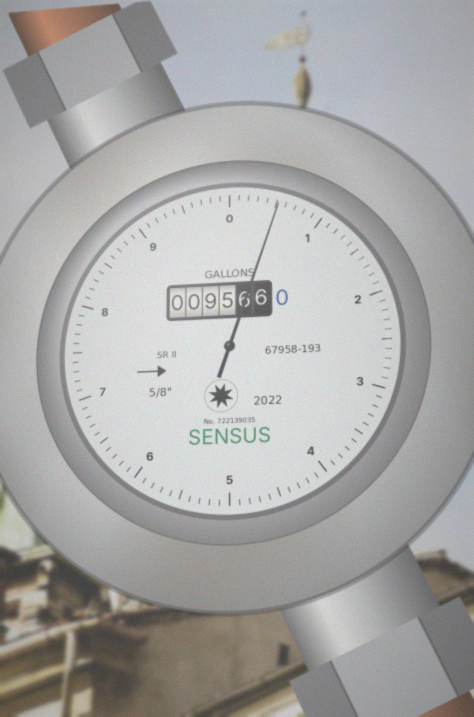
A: 95660.5 gal
